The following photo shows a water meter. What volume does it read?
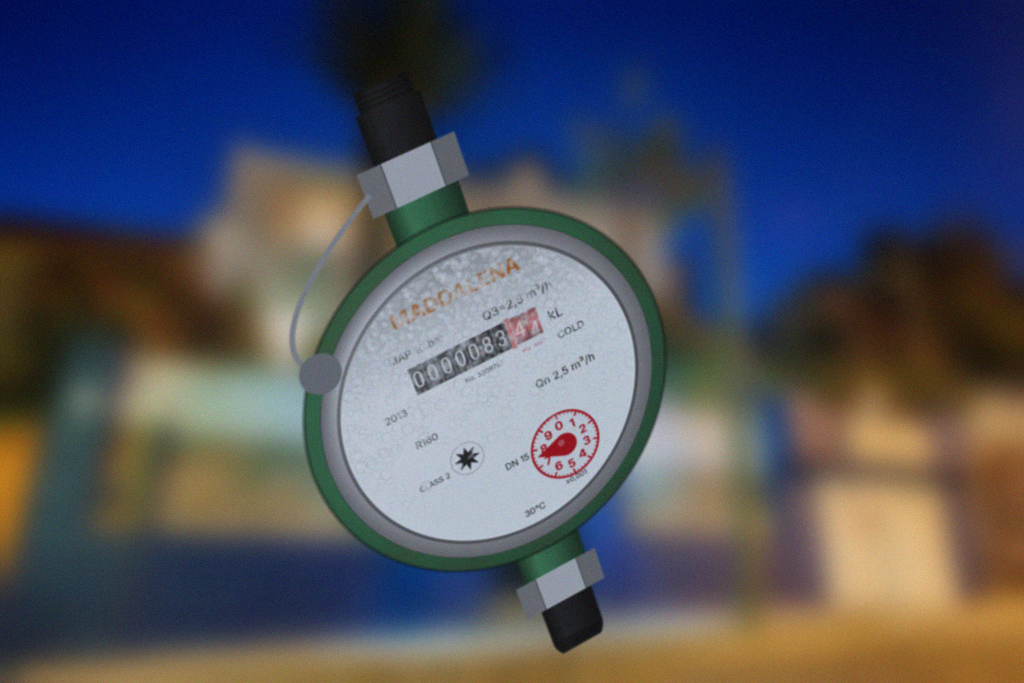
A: 83.437 kL
